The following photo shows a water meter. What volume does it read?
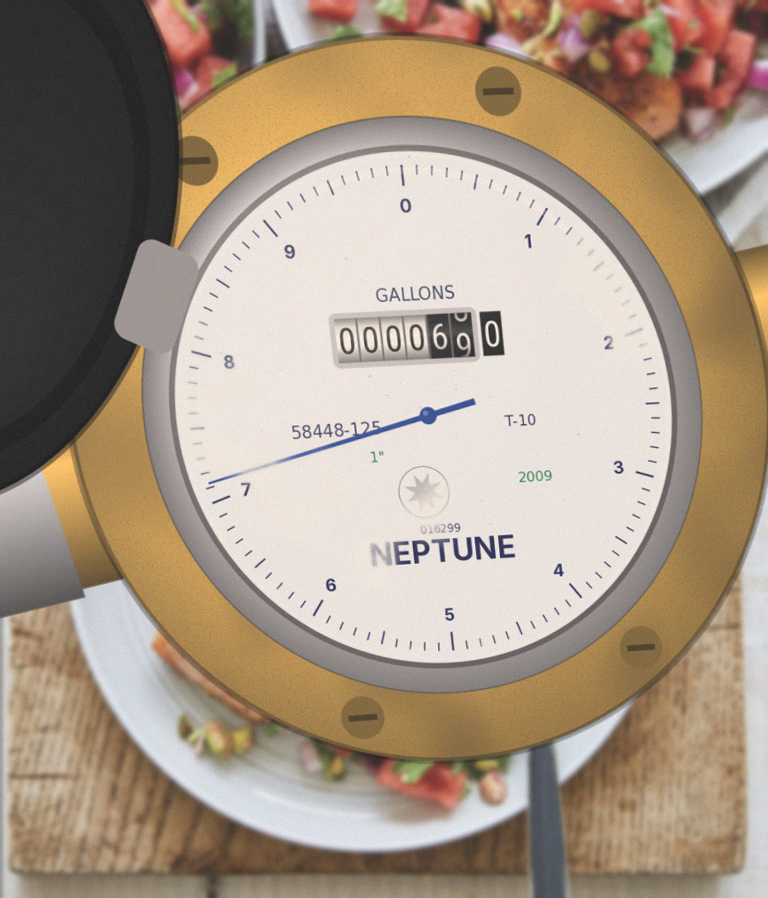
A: 687.1 gal
